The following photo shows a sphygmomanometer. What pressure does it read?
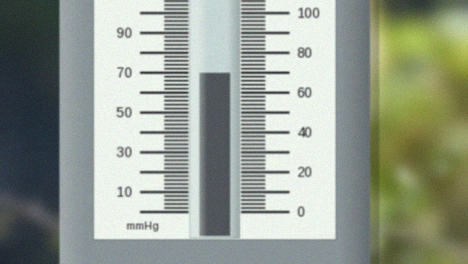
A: 70 mmHg
